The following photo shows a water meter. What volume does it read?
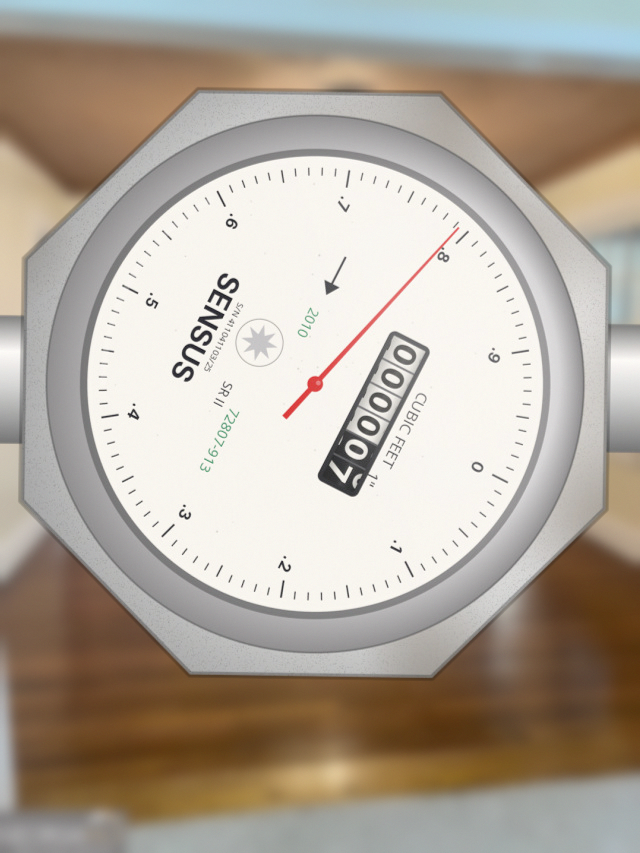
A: 6.79 ft³
